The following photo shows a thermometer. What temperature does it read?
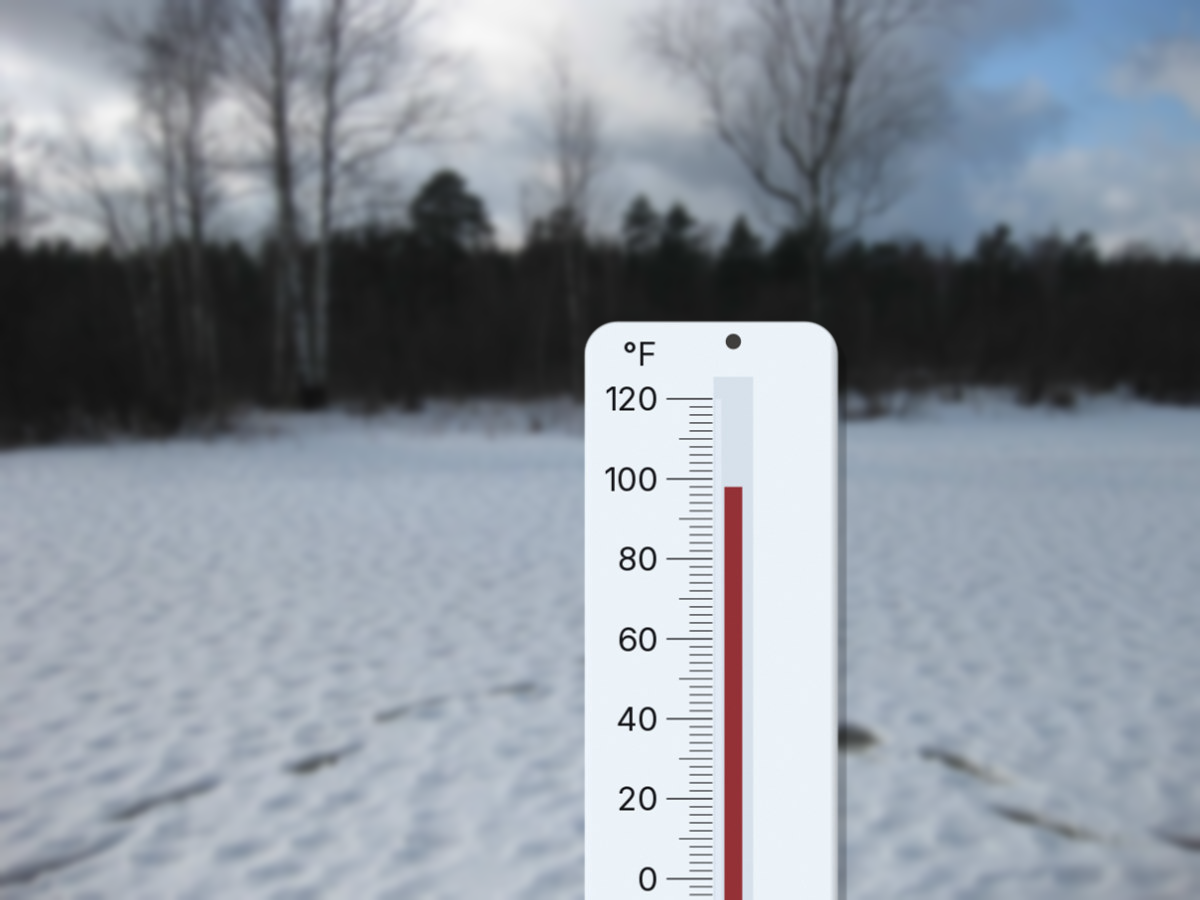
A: 98 °F
